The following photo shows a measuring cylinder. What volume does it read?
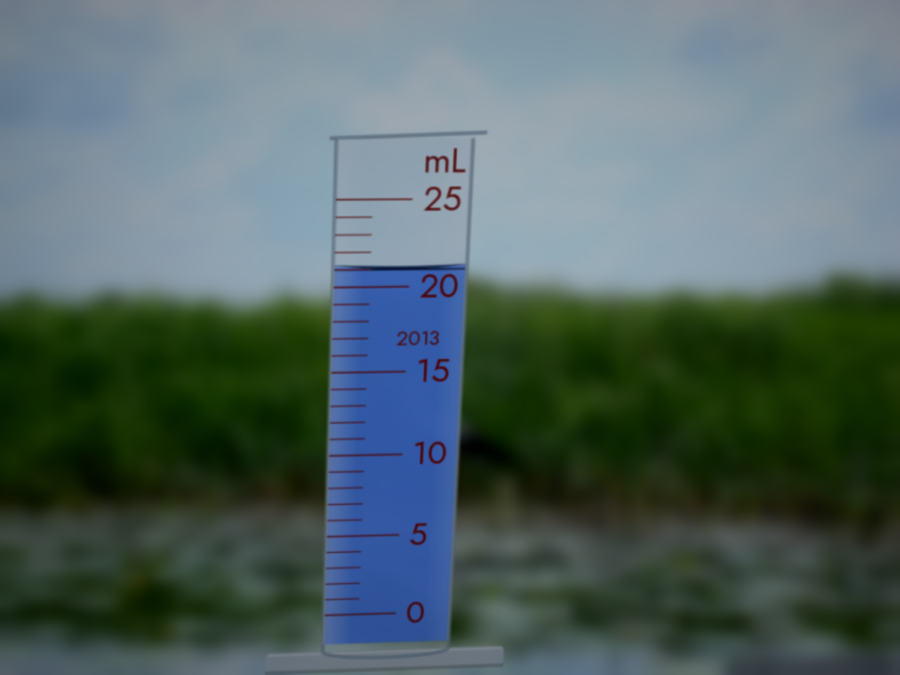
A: 21 mL
